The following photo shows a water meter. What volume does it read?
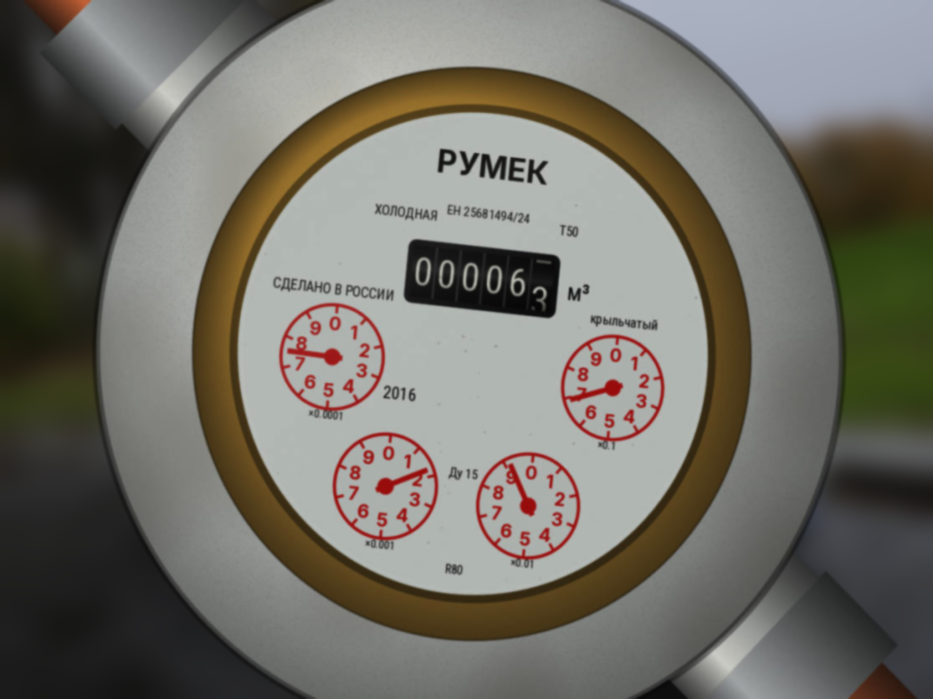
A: 62.6917 m³
